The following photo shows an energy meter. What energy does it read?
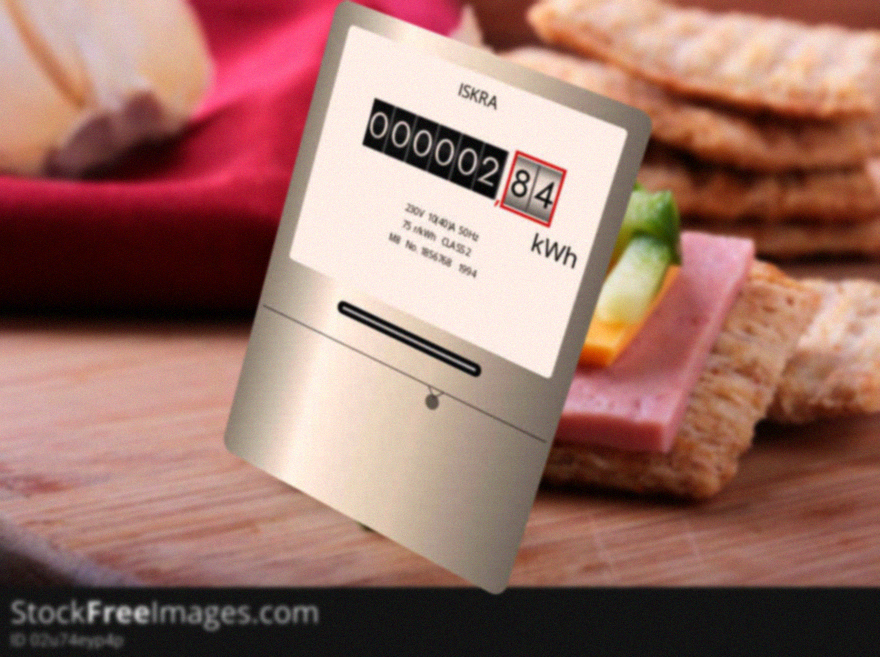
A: 2.84 kWh
